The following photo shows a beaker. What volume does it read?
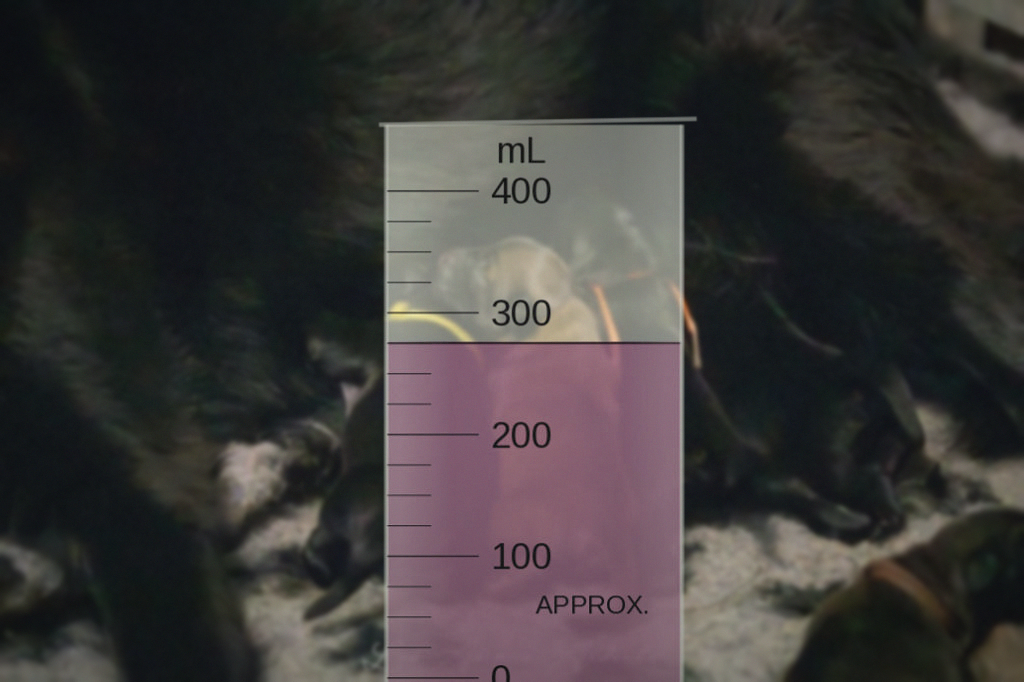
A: 275 mL
